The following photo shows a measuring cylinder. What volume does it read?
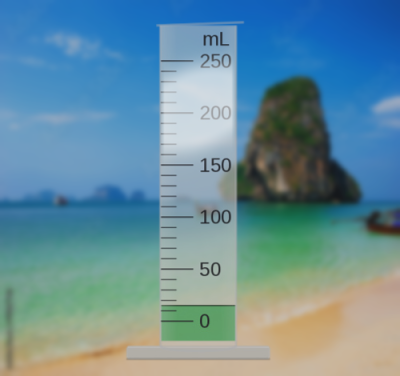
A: 15 mL
